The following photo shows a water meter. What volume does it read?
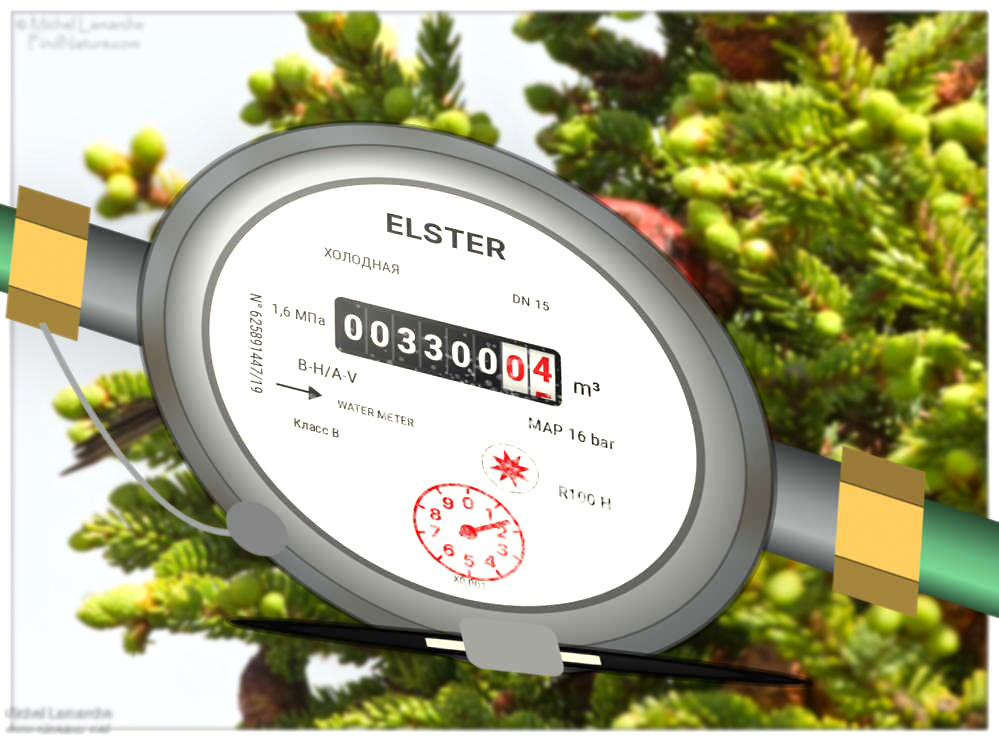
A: 3300.041 m³
